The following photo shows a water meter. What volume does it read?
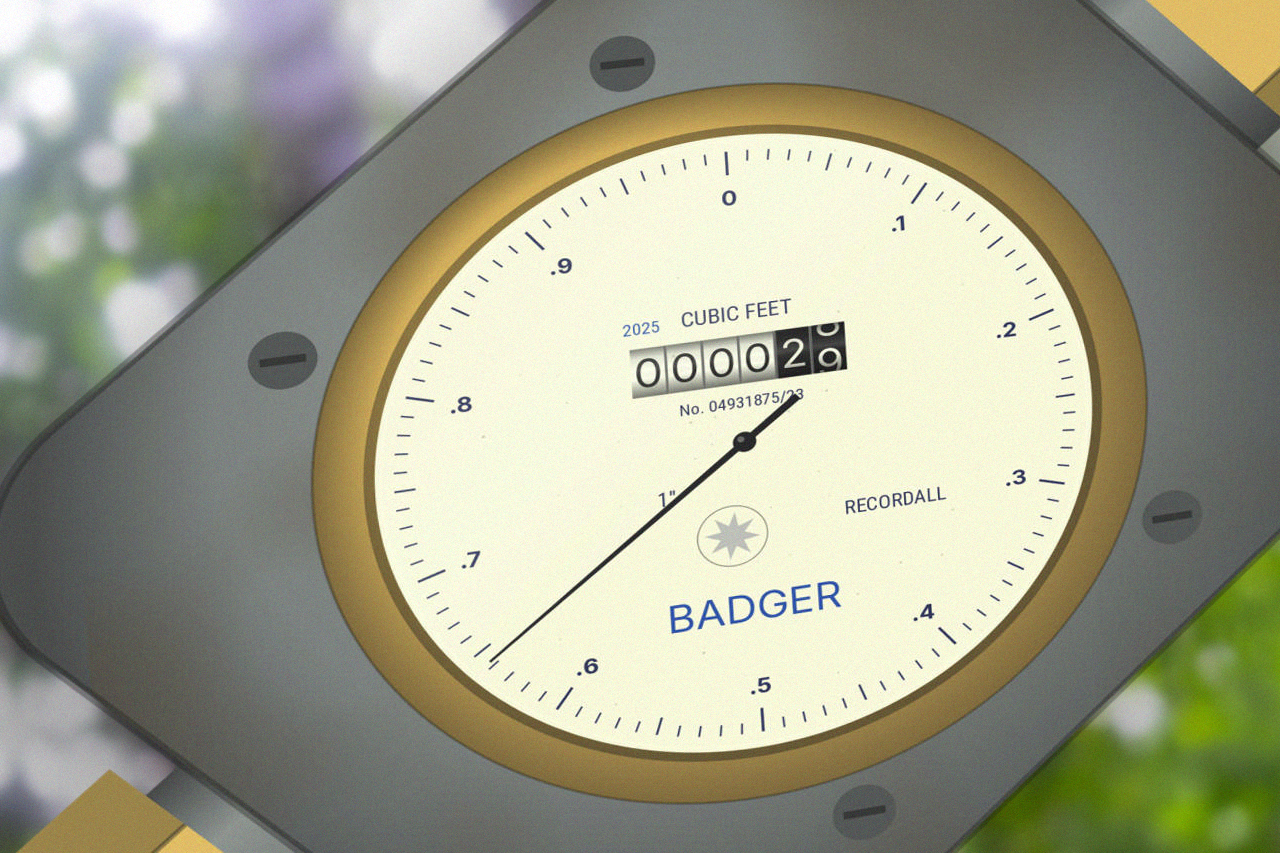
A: 28.64 ft³
